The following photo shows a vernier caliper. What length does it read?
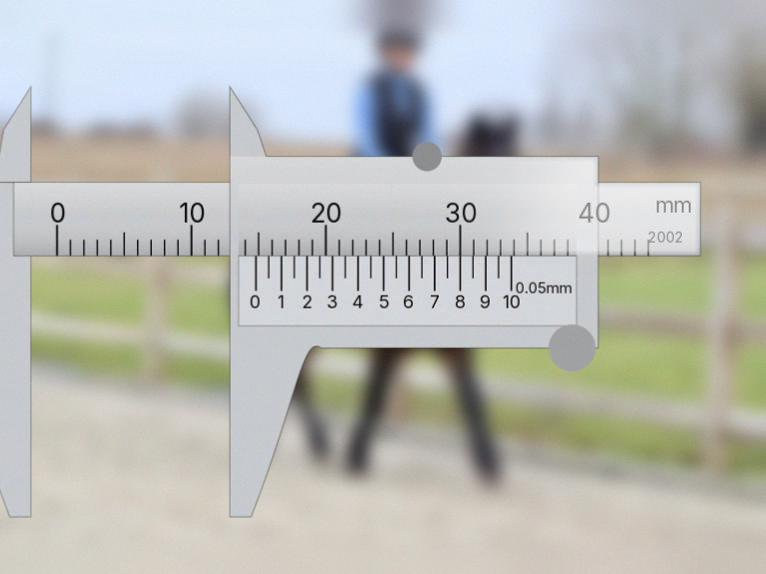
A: 14.8 mm
